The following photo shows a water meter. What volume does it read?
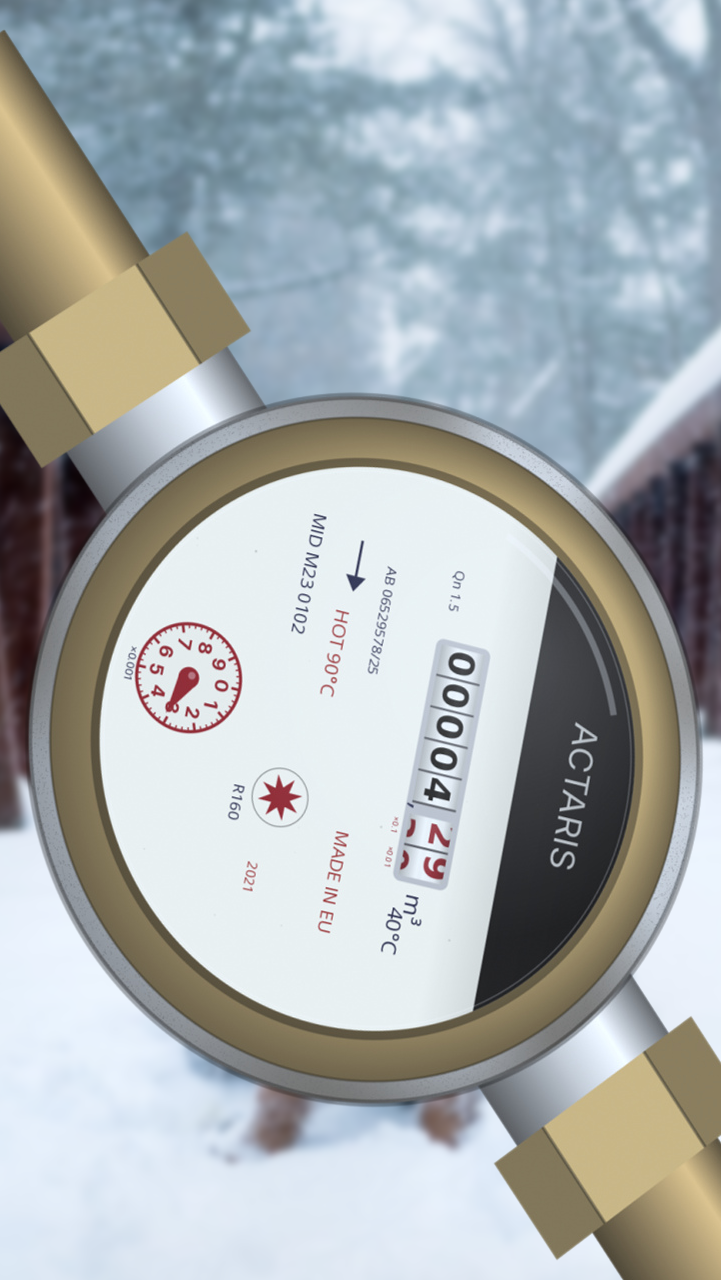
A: 4.293 m³
